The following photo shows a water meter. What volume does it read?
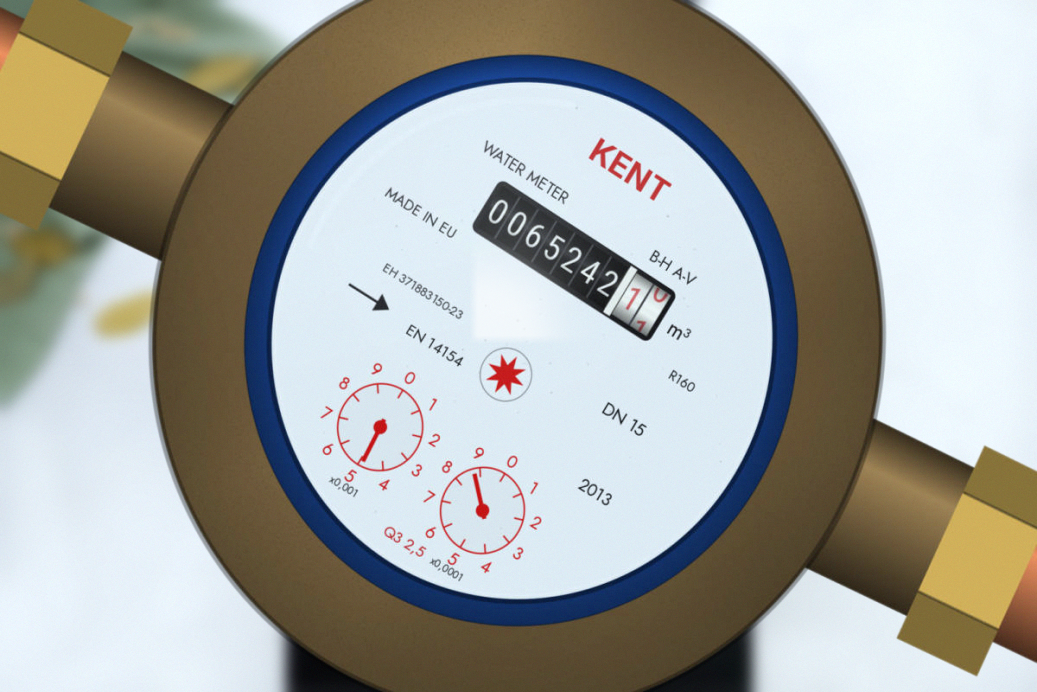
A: 65242.1048 m³
